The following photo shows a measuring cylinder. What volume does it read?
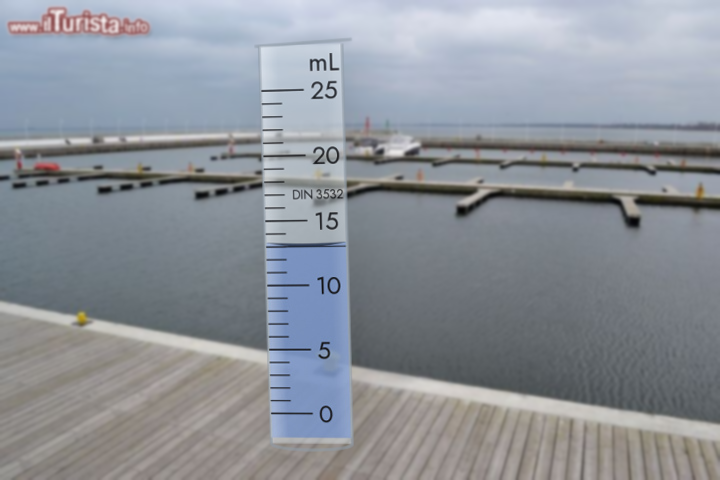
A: 13 mL
